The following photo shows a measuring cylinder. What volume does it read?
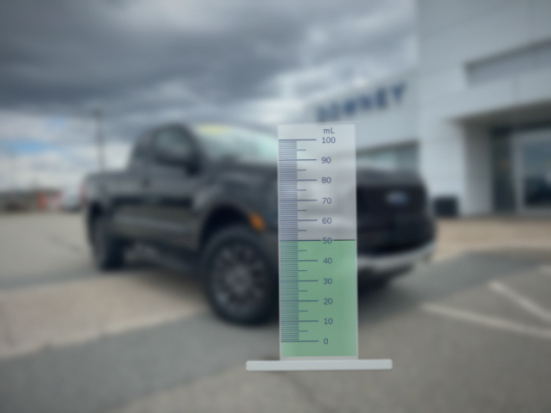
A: 50 mL
